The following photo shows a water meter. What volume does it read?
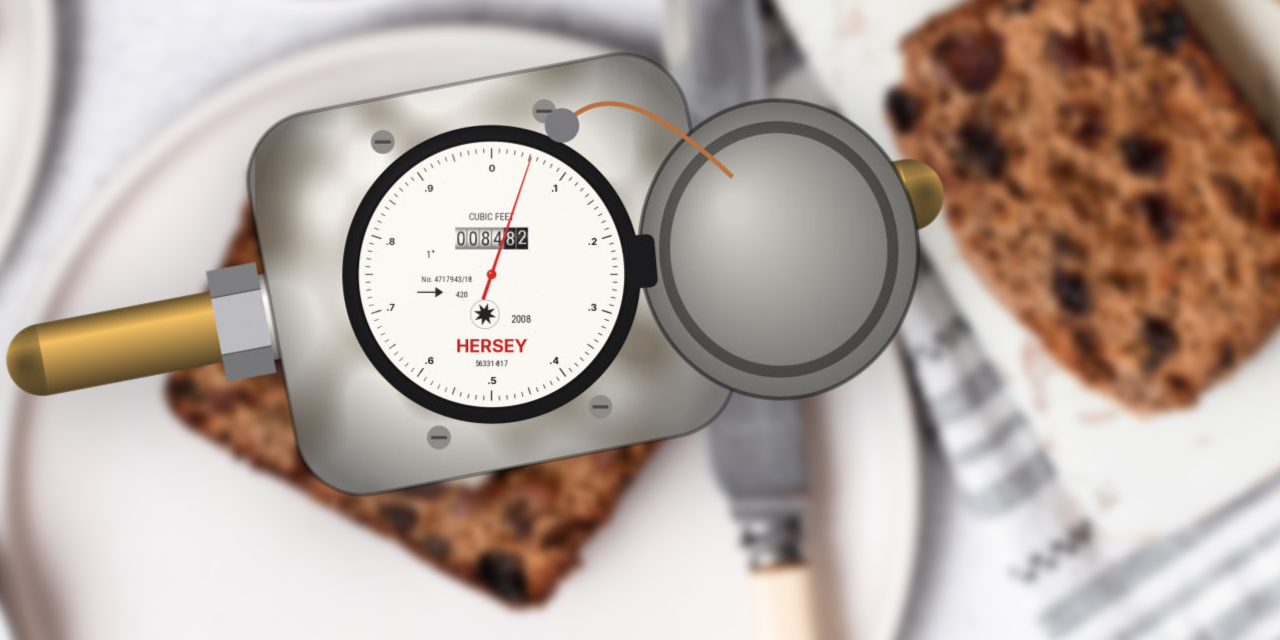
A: 8482.05 ft³
